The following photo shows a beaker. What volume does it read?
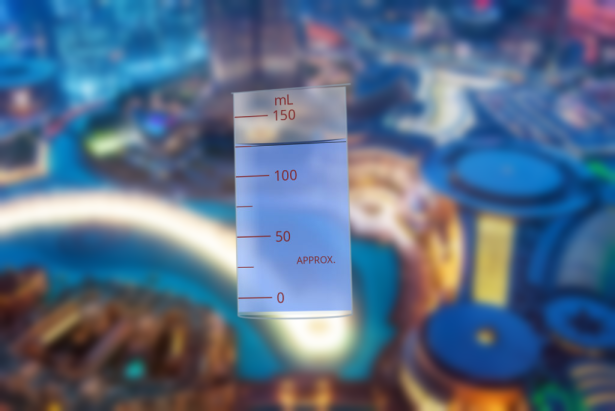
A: 125 mL
